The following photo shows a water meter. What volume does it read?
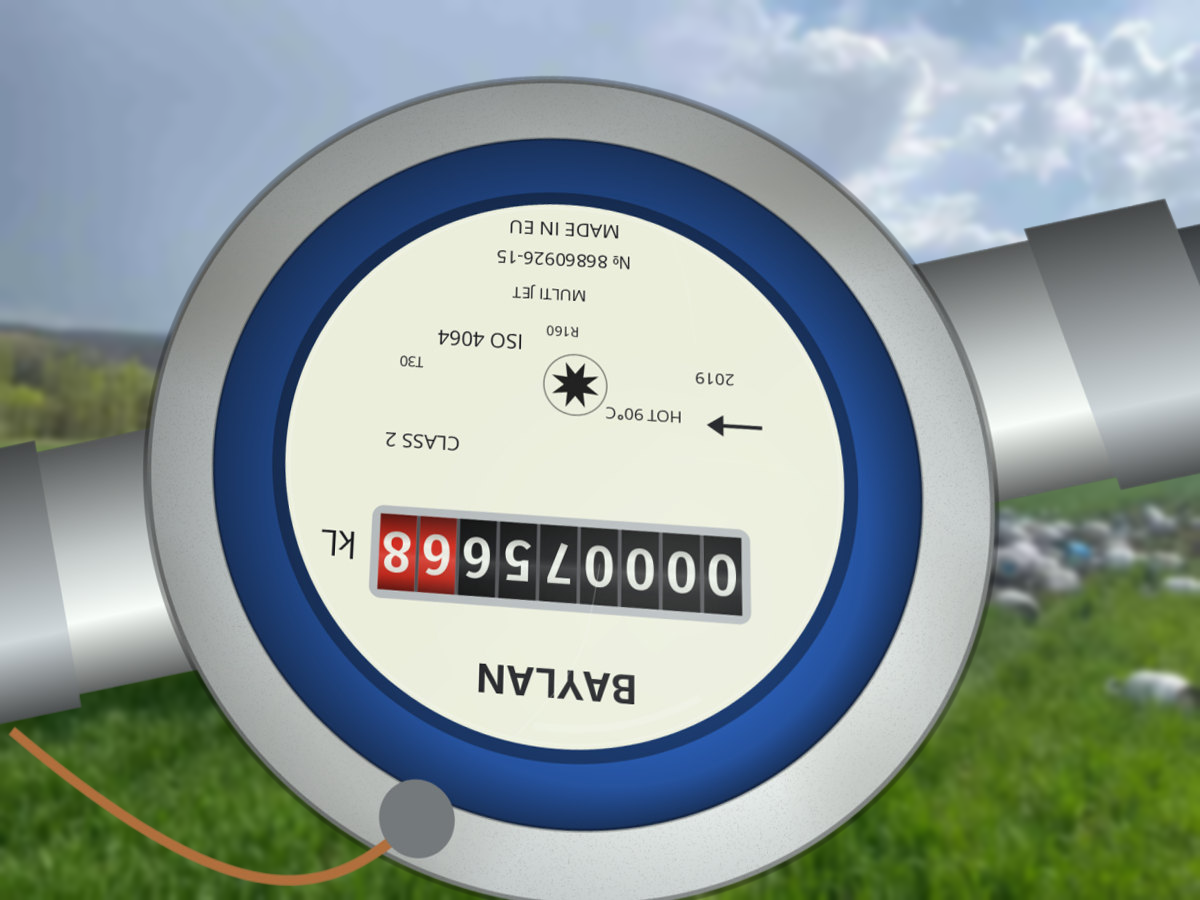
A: 756.68 kL
